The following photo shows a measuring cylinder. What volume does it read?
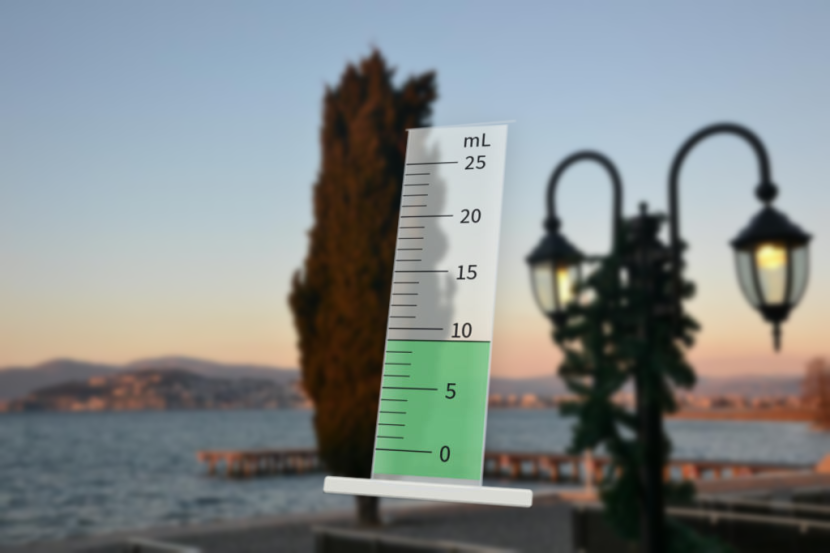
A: 9 mL
